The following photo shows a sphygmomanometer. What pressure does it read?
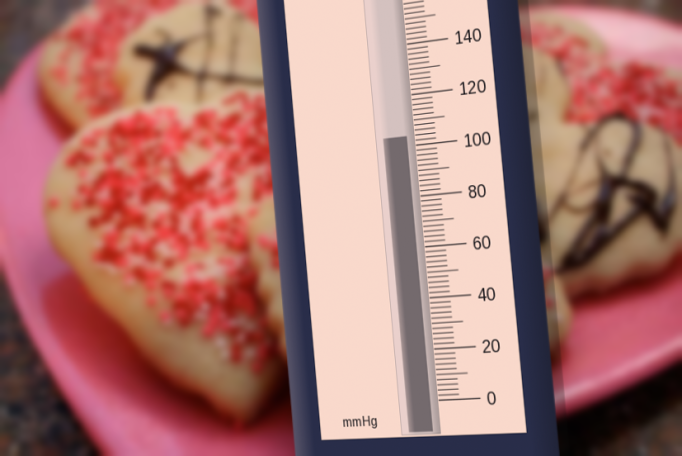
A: 104 mmHg
